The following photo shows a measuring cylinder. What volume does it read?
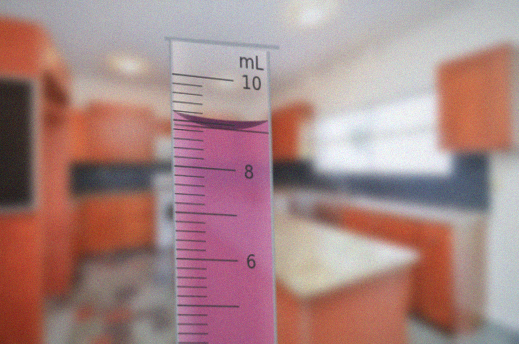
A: 8.9 mL
